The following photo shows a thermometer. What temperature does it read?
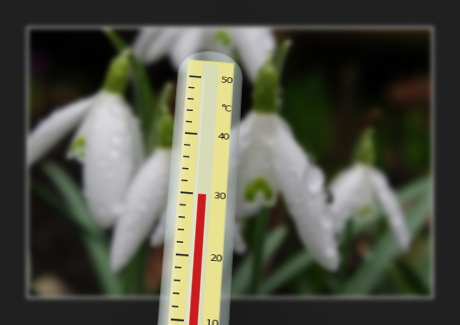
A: 30 °C
